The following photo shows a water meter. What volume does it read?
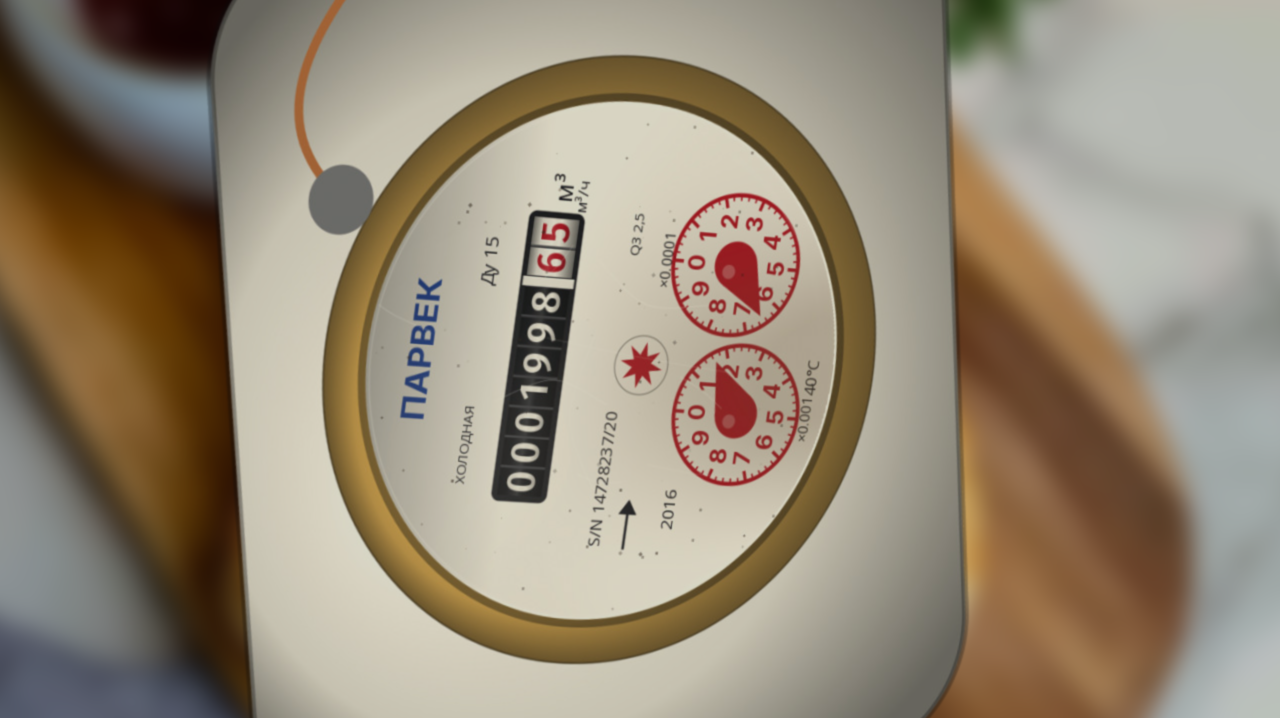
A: 1998.6516 m³
